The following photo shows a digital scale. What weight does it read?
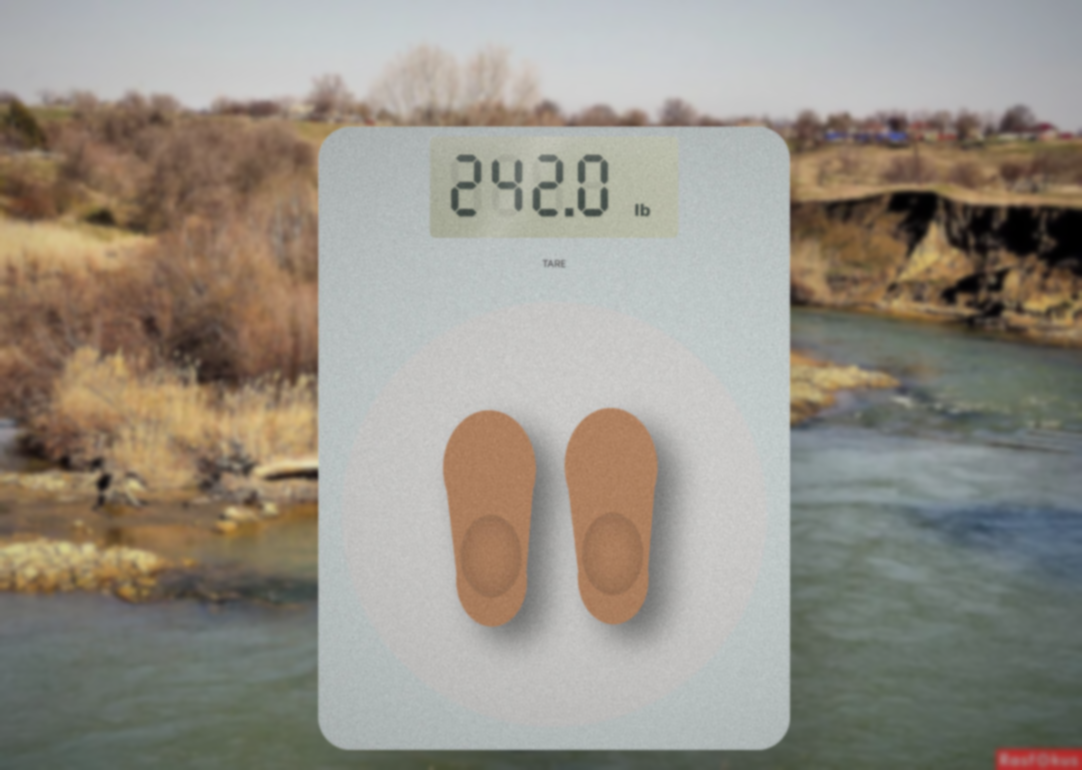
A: 242.0 lb
